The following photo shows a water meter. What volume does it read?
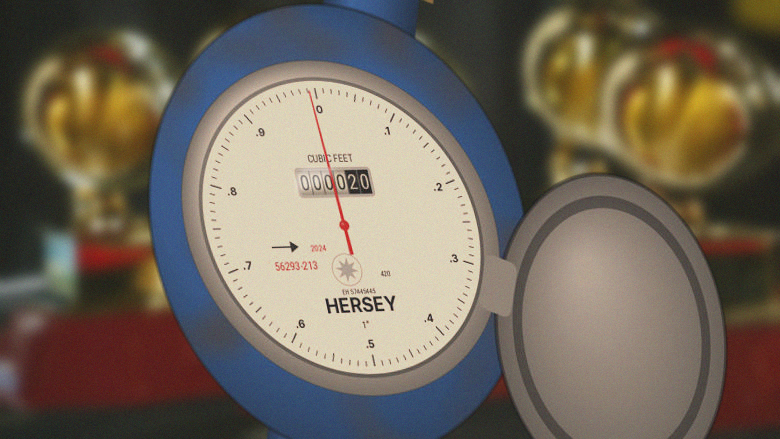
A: 19.99 ft³
